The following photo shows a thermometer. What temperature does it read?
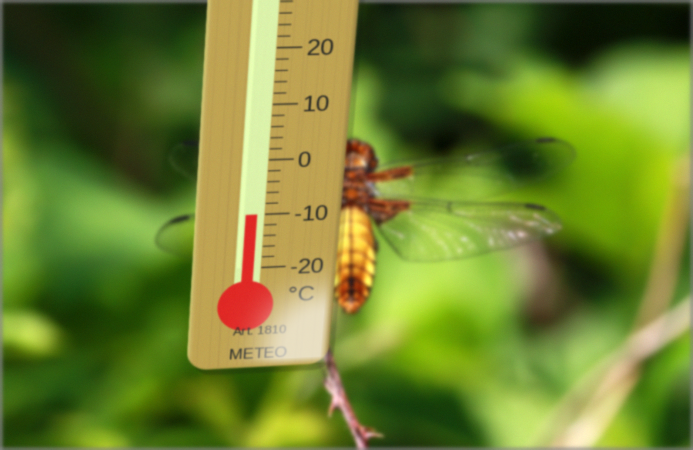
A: -10 °C
